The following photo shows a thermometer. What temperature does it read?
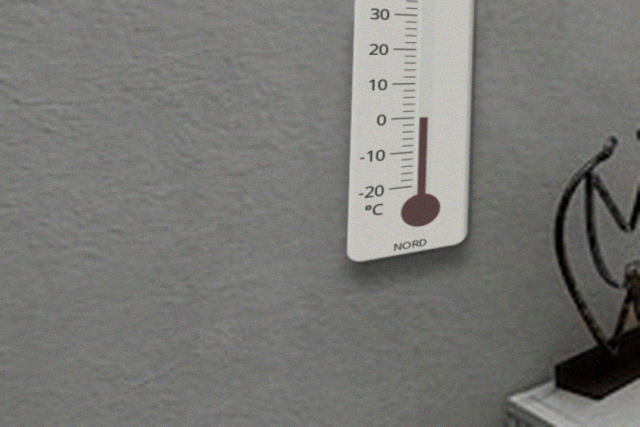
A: 0 °C
